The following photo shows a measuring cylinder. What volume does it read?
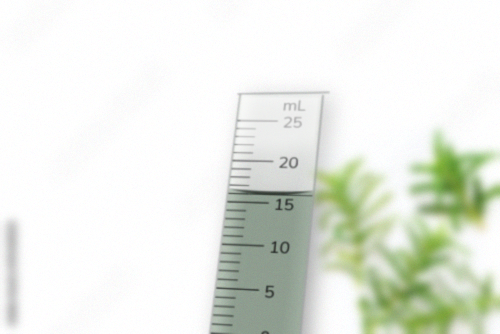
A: 16 mL
